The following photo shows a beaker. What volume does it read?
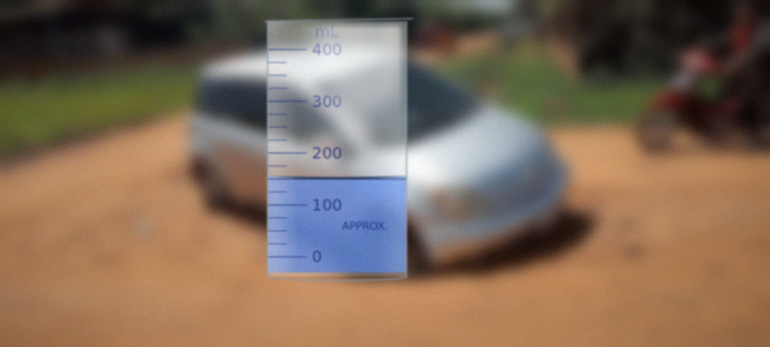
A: 150 mL
